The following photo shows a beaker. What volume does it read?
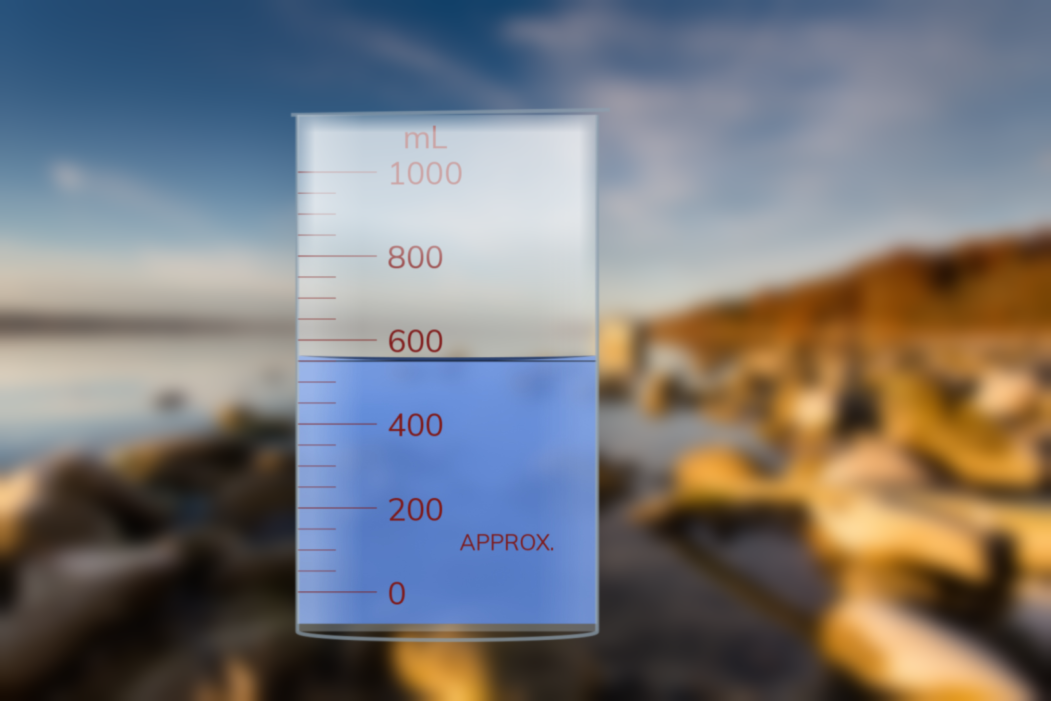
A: 550 mL
